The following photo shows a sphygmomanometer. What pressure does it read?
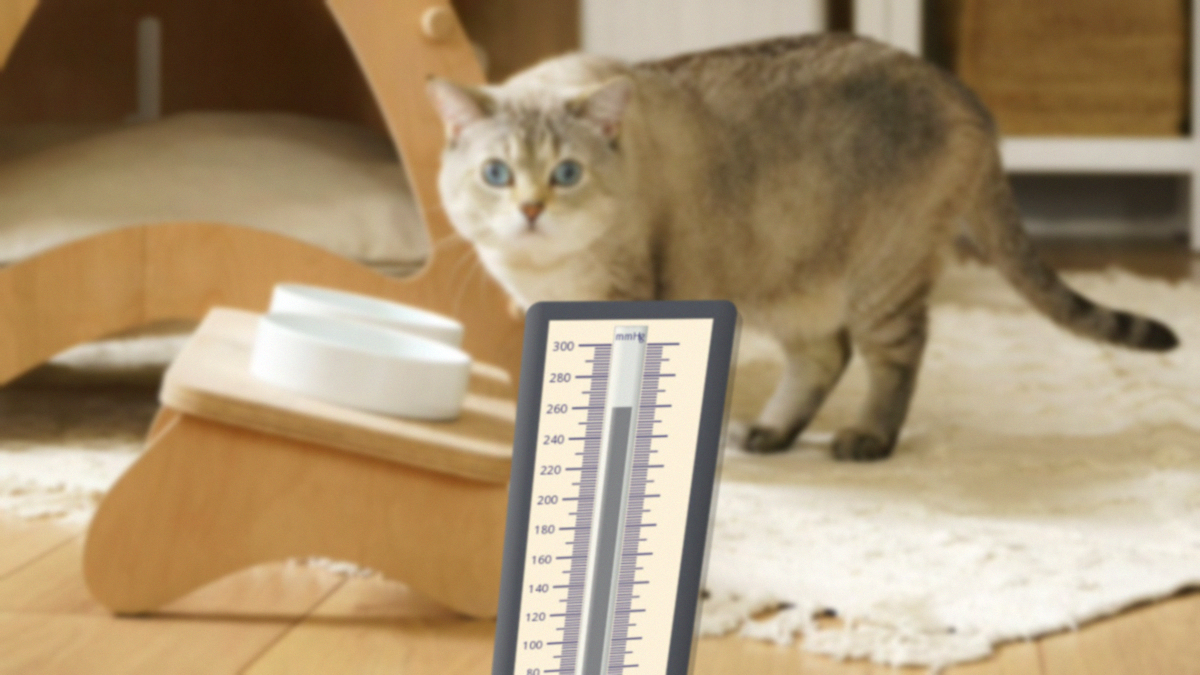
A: 260 mmHg
